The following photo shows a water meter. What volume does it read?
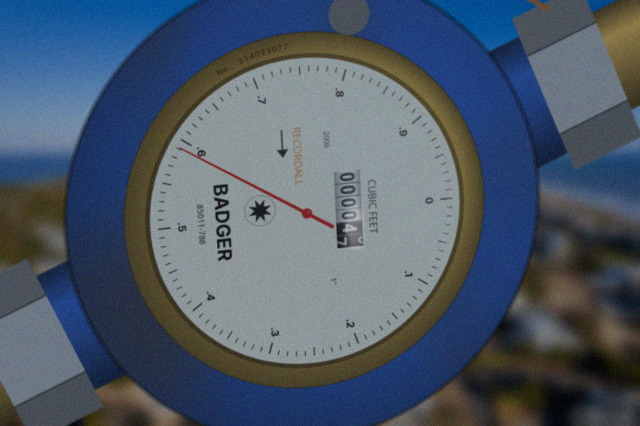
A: 46.59 ft³
